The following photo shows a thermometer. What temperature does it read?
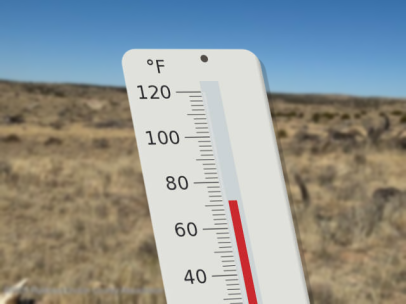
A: 72 °F
